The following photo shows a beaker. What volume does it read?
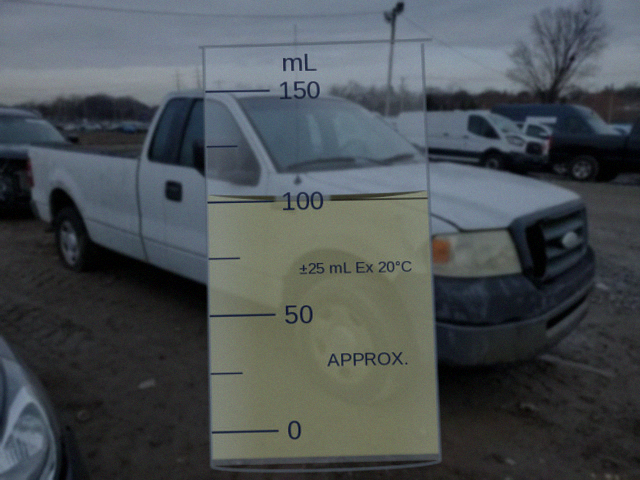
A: 100 mL
